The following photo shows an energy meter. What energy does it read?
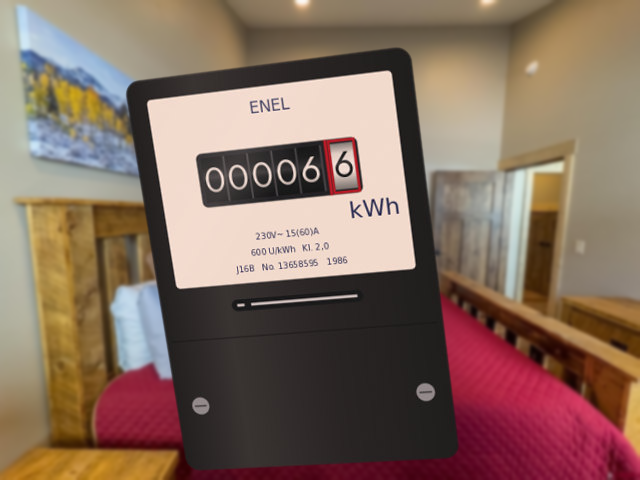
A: 6.6 kWh
